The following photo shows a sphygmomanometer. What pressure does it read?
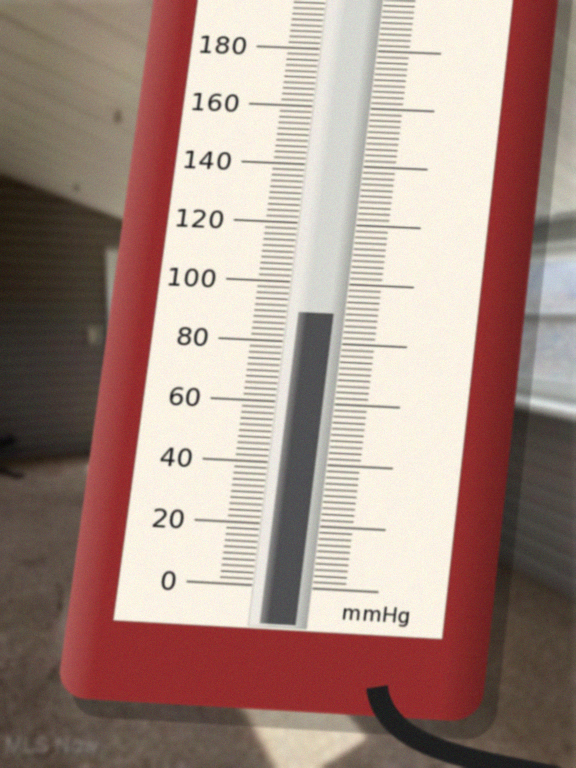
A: 90 mmHg
